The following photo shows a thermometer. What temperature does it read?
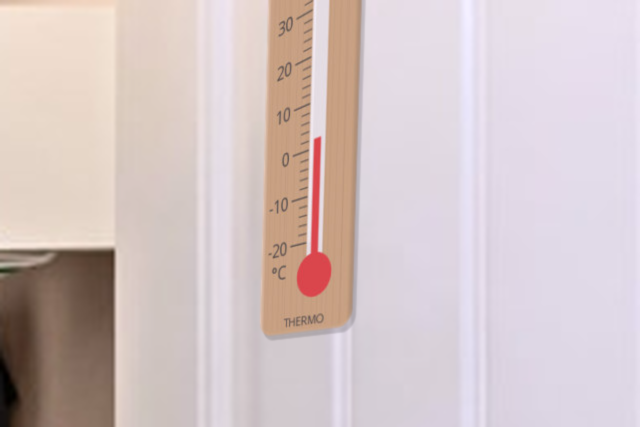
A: 2 °C
